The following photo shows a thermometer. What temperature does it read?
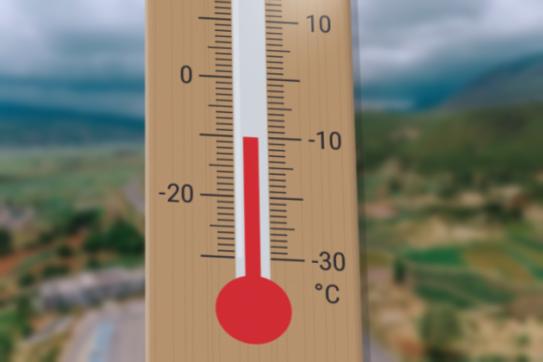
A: -10 °C
